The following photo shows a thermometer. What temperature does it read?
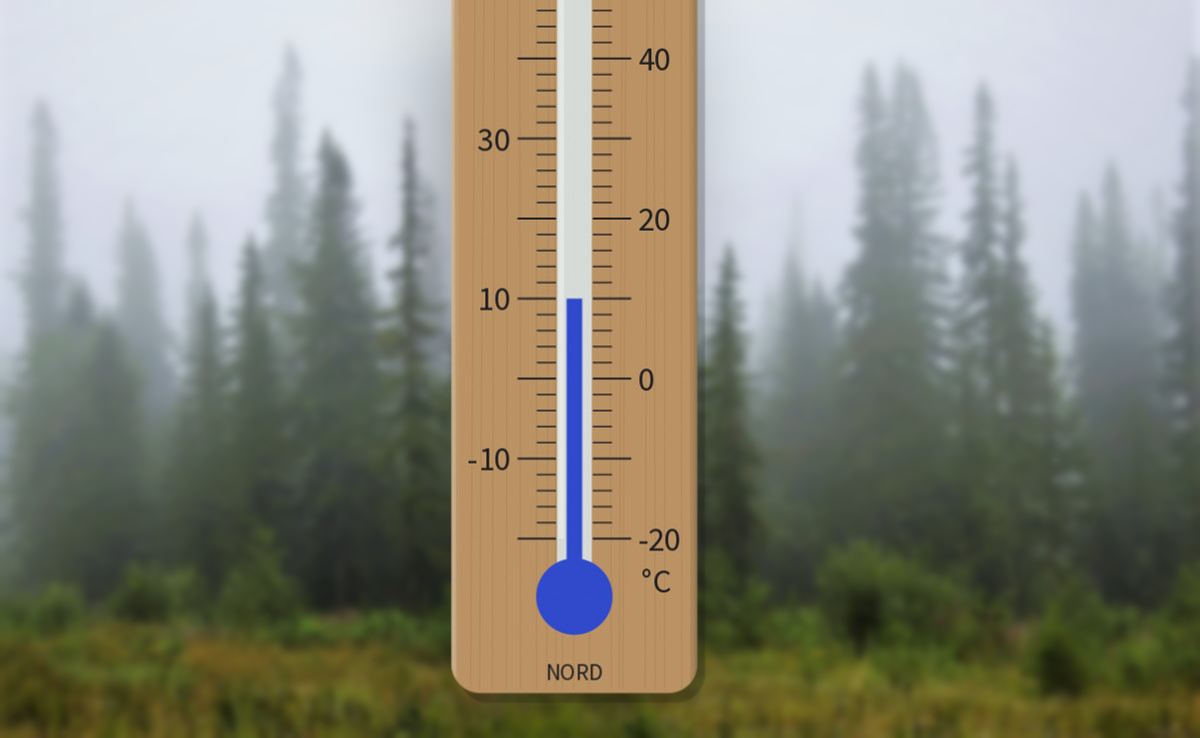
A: 10 °C
